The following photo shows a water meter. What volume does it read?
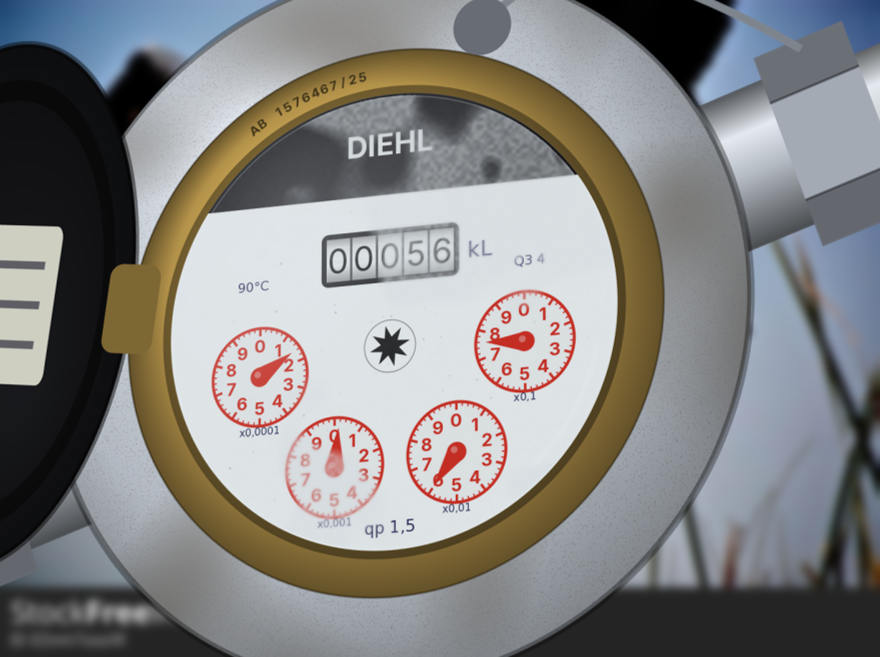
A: 56.7601 kL
